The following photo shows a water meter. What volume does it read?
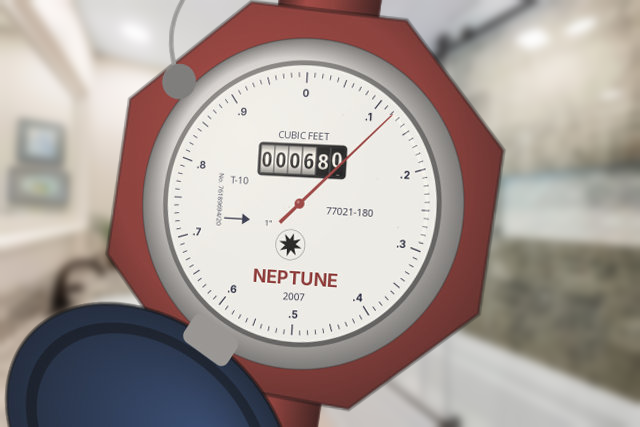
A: 680.12 ft³
